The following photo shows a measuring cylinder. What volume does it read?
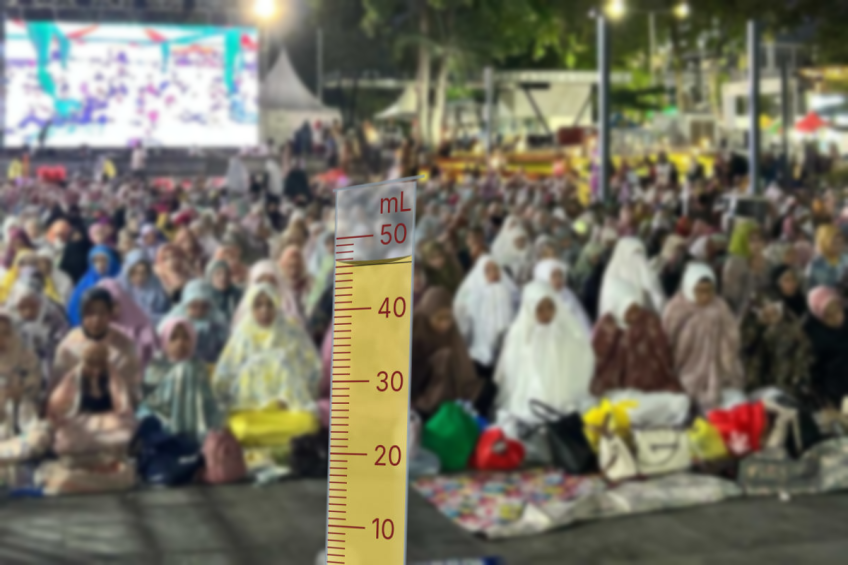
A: 46 mL
